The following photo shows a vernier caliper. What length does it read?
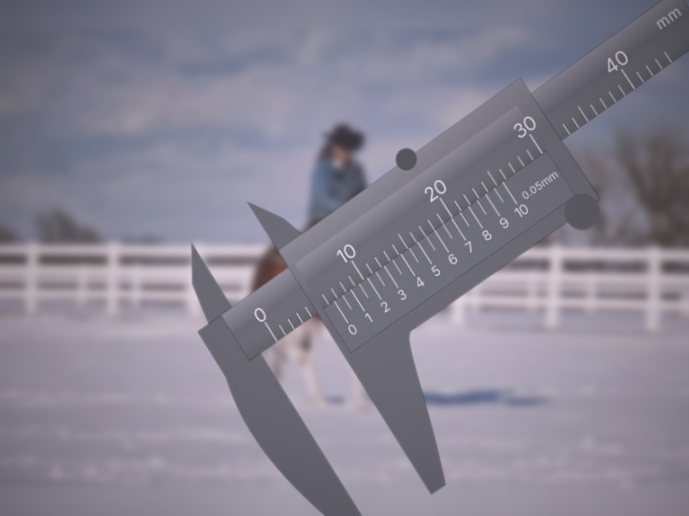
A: 6.6 mm
